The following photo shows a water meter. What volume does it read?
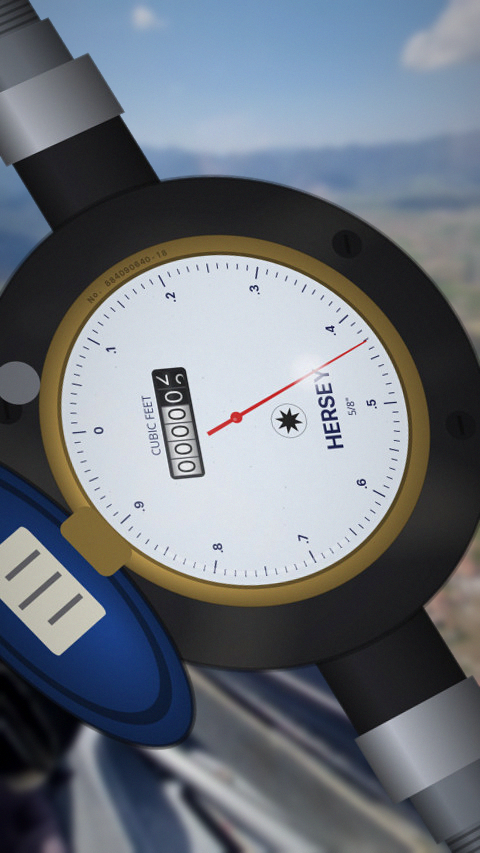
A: 2.43 ft³
